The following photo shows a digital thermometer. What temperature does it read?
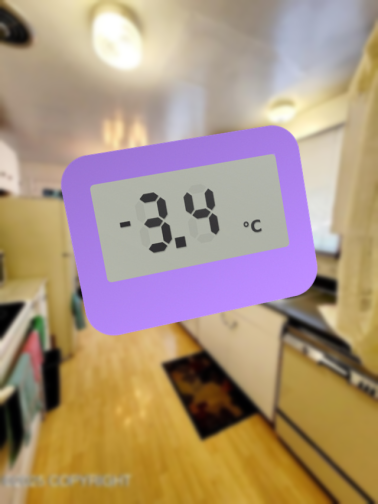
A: -3.4 °C
